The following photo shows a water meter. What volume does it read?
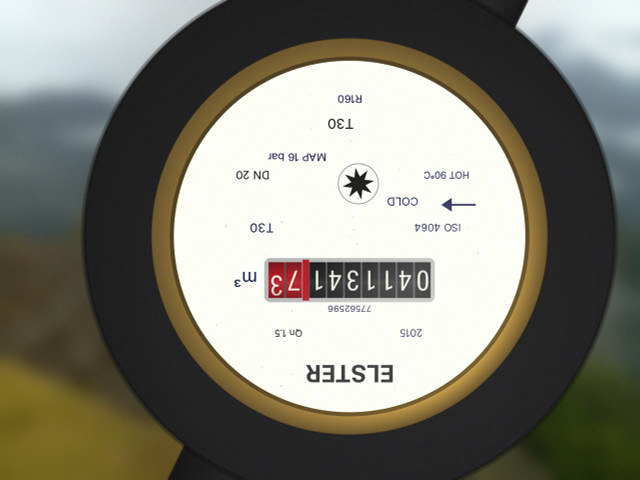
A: 411341.73 m³
